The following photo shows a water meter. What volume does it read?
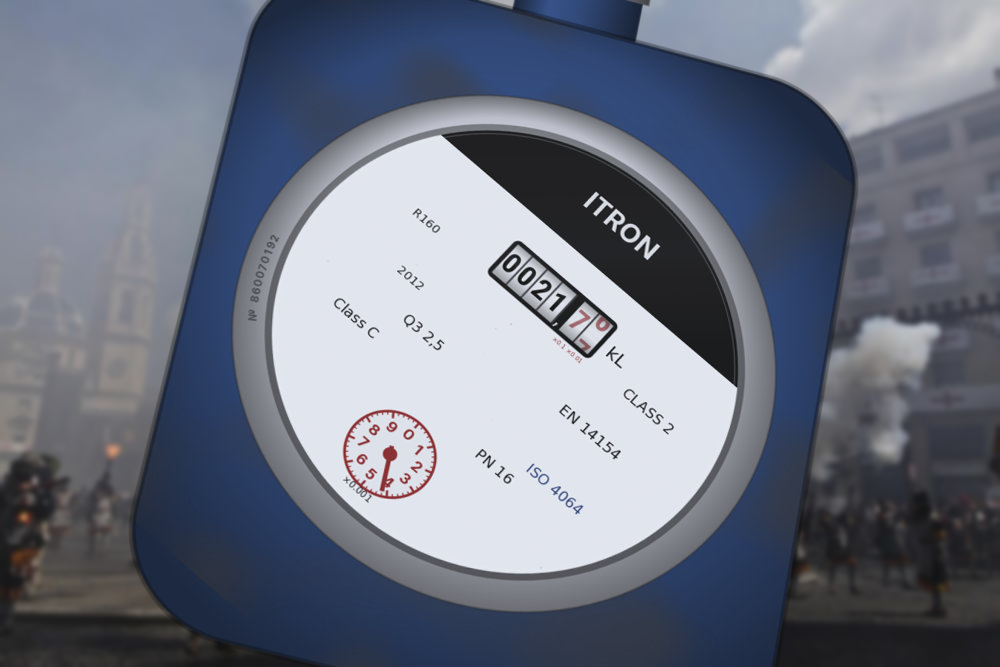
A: 21.764 kL
